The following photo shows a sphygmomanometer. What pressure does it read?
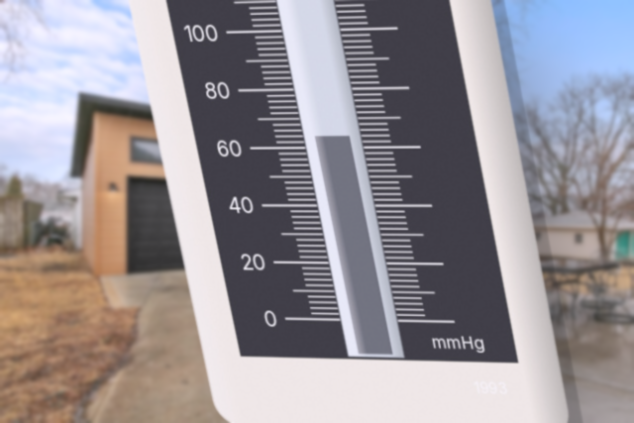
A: 64 mmHg
